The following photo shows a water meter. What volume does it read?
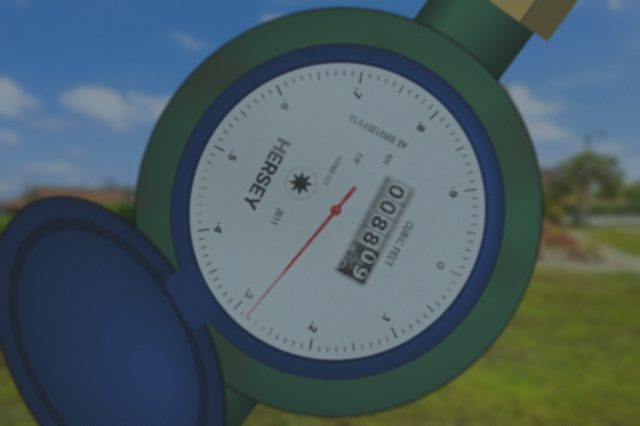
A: 8809.28 ft³
